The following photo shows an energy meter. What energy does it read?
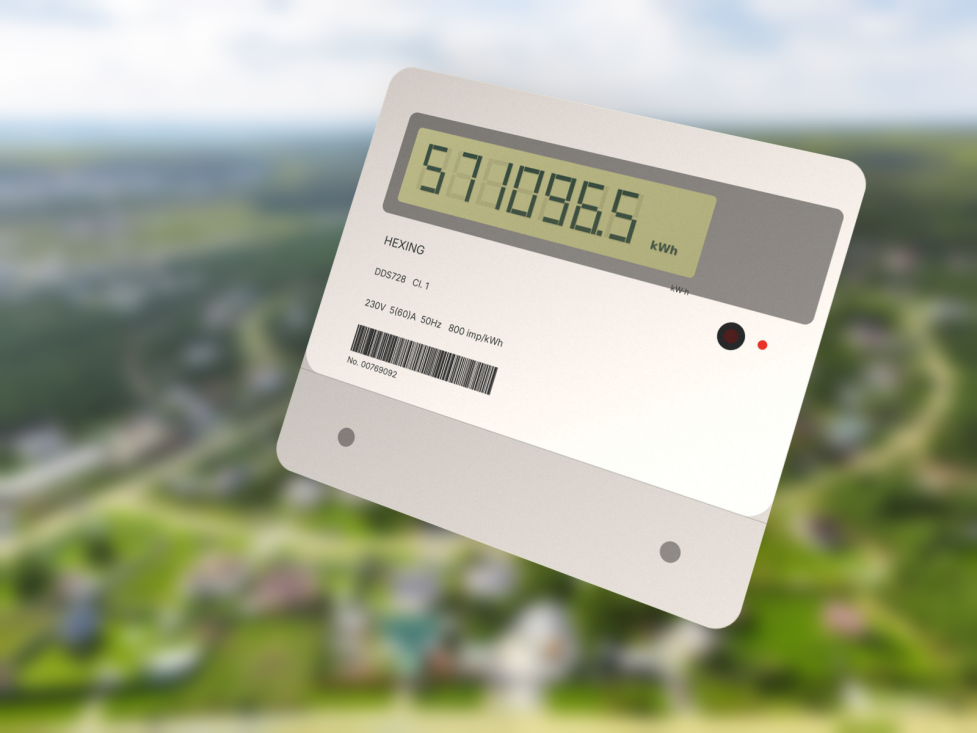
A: 571096.5 kWh
